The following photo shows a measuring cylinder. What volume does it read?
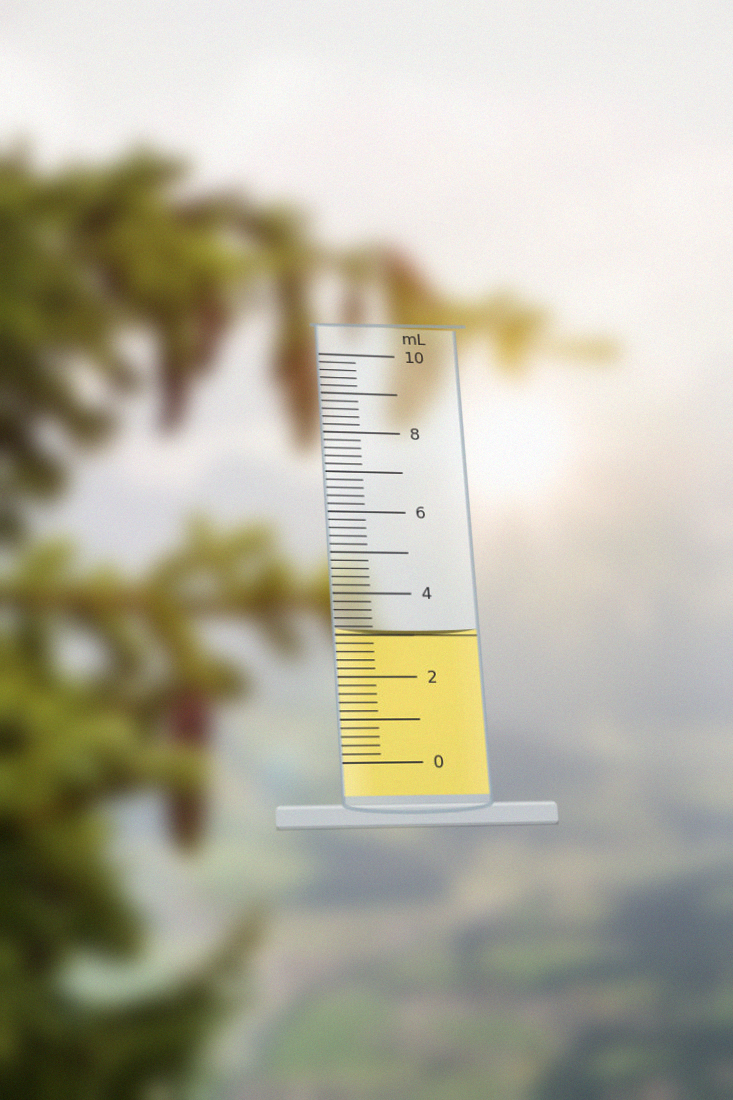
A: 3 mL
